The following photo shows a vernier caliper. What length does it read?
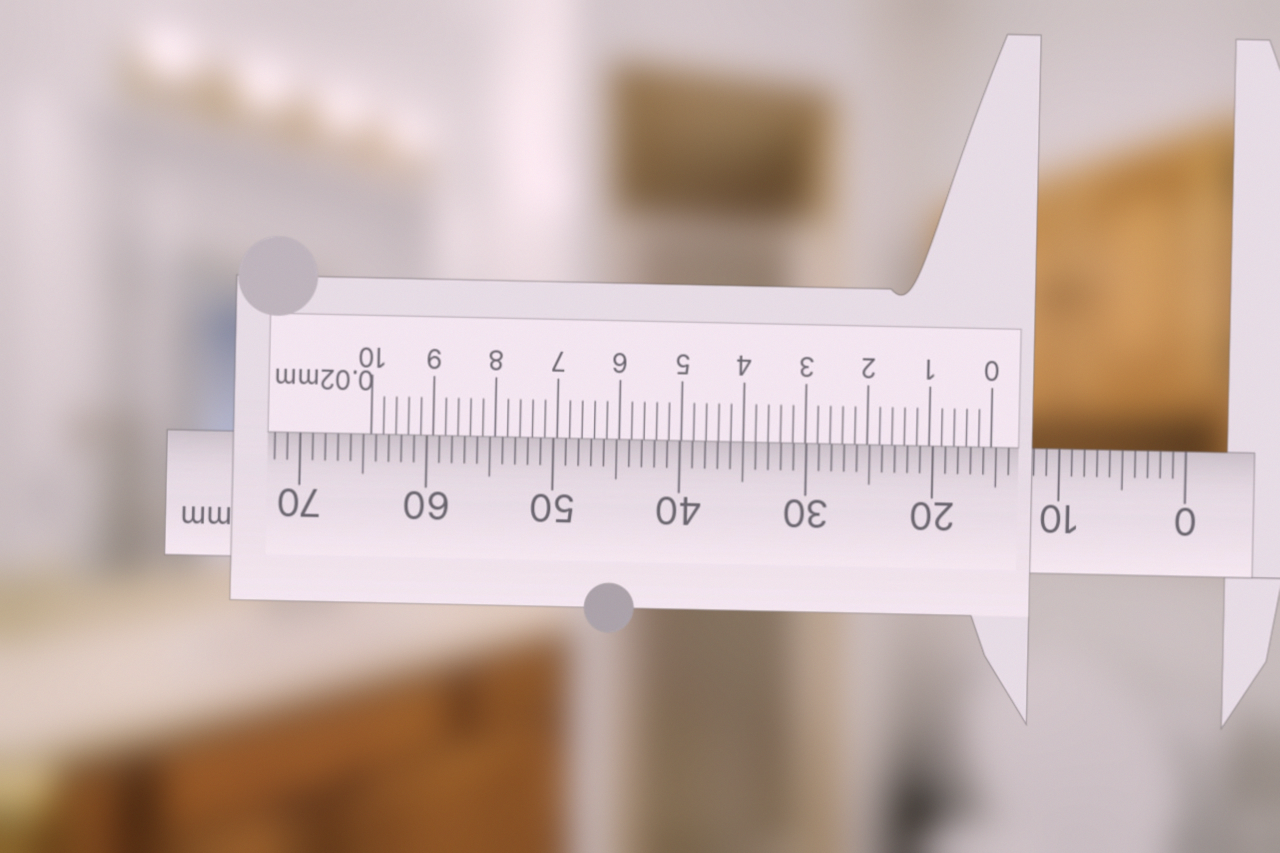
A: 15.4 mm
